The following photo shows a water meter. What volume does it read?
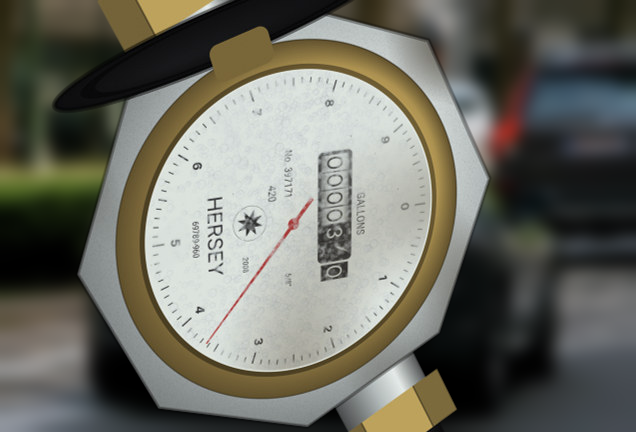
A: 373.6 gal
